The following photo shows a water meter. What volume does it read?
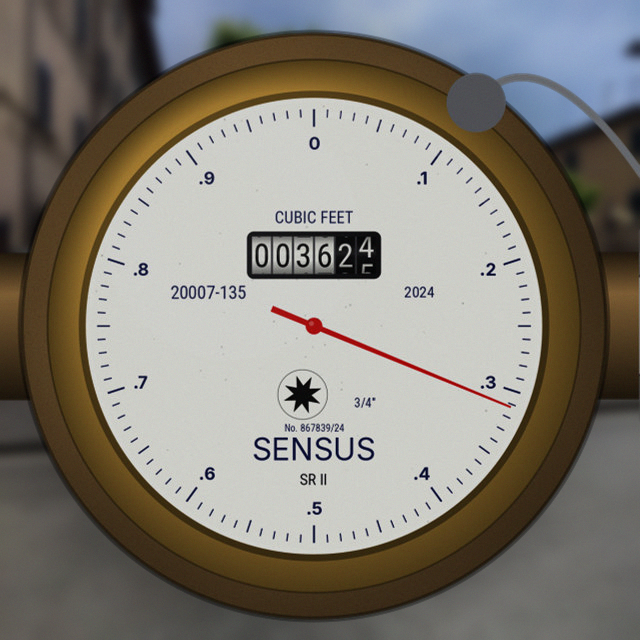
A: 3624.31 ft³
